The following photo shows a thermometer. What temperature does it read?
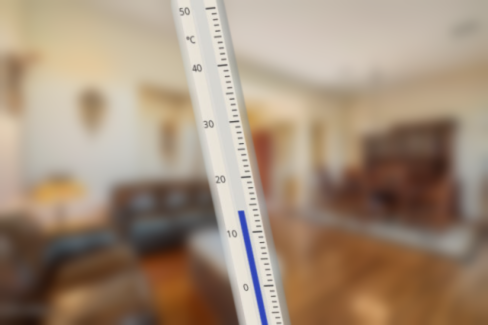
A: 14 °C
